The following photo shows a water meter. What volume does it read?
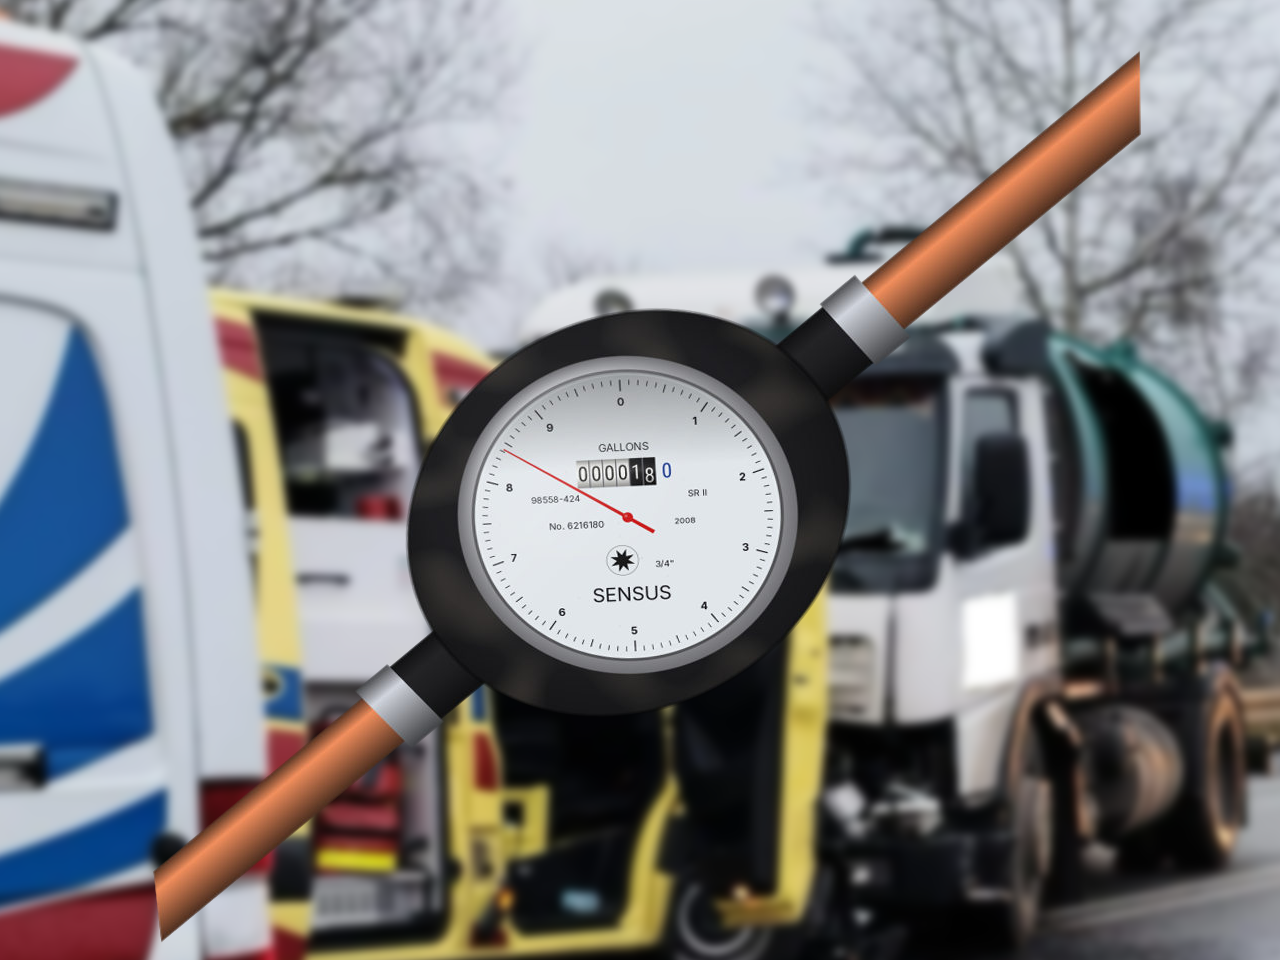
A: 178.4 gal
